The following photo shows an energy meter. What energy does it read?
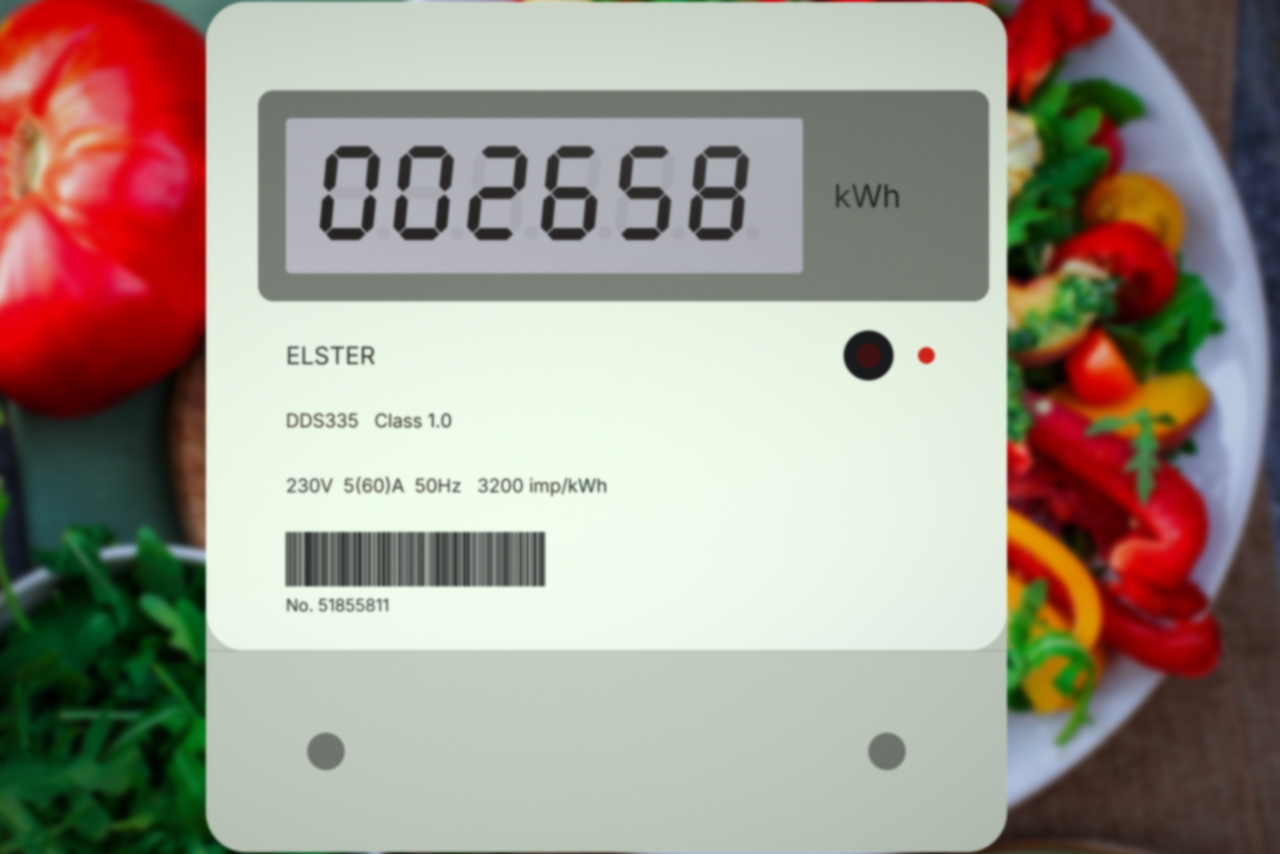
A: 2658 kWh
